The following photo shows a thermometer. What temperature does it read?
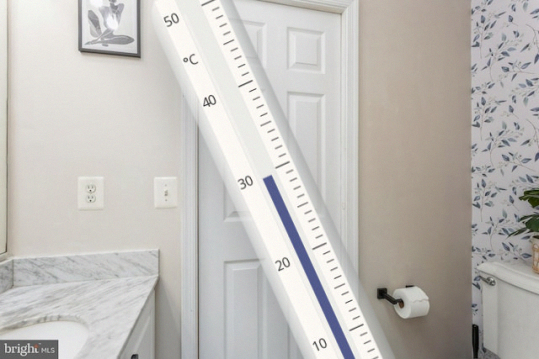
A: 29.5 °C
